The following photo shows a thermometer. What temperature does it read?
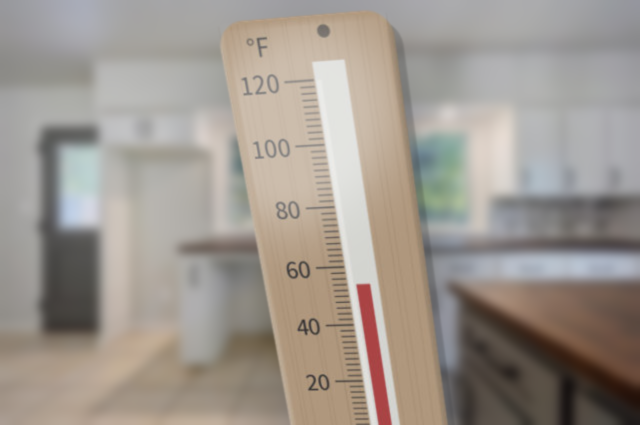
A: 54 °F
